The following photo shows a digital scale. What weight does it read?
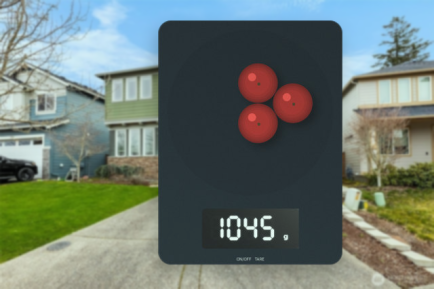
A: 1045 g
